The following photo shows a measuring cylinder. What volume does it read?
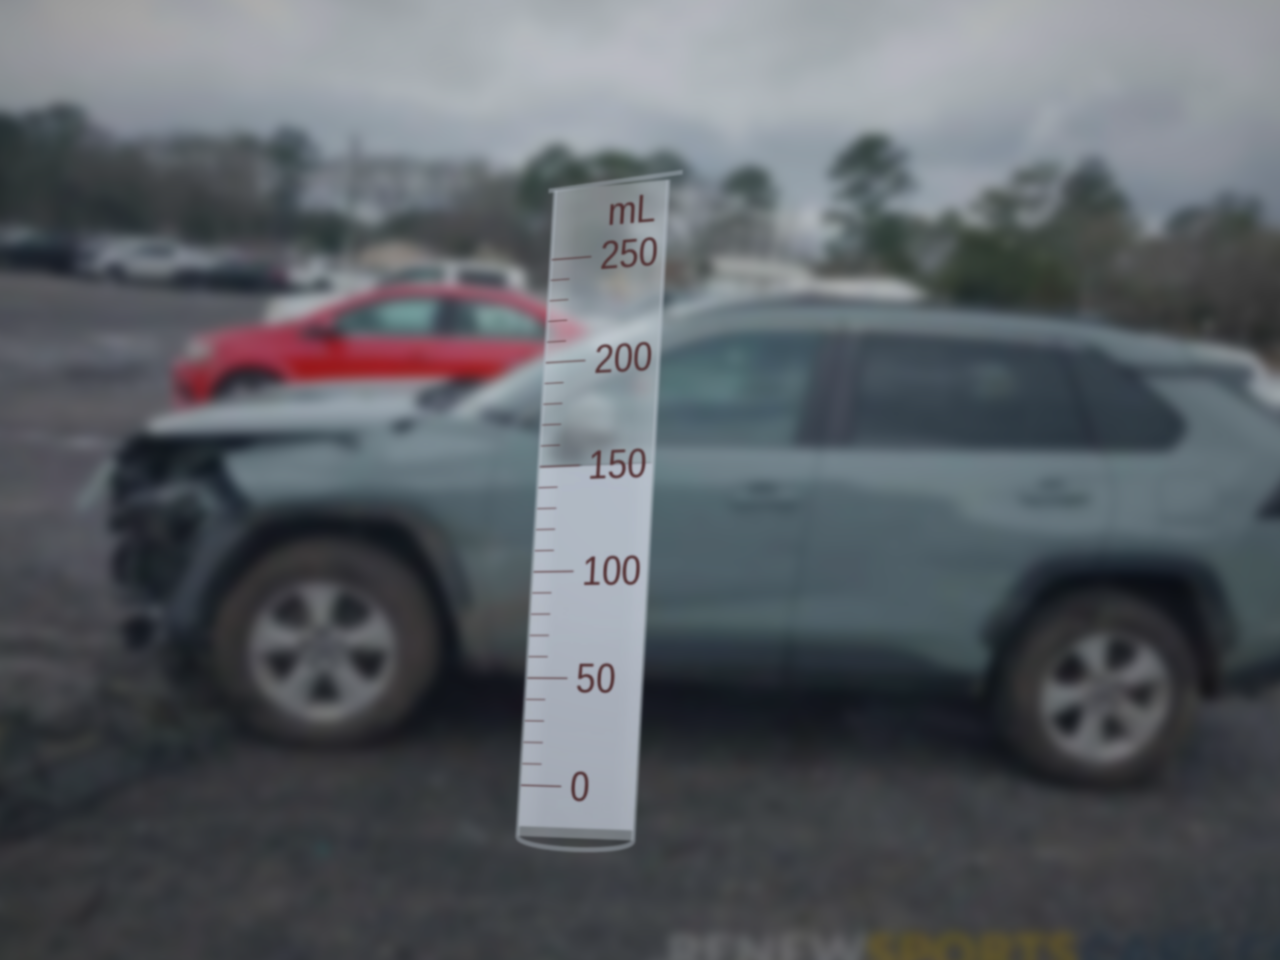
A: 150 mL
